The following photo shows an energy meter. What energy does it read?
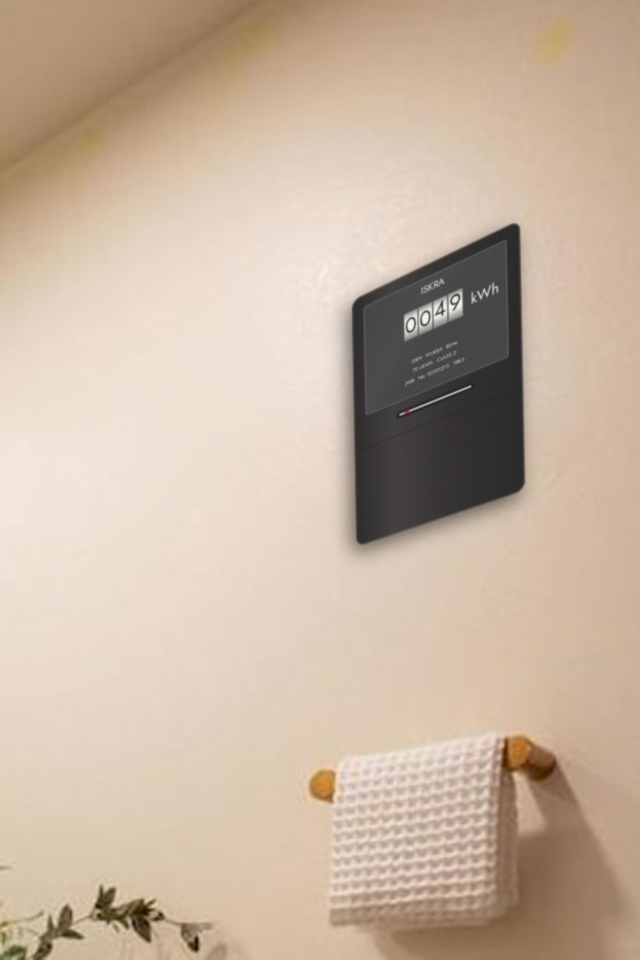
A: 49 kWh
